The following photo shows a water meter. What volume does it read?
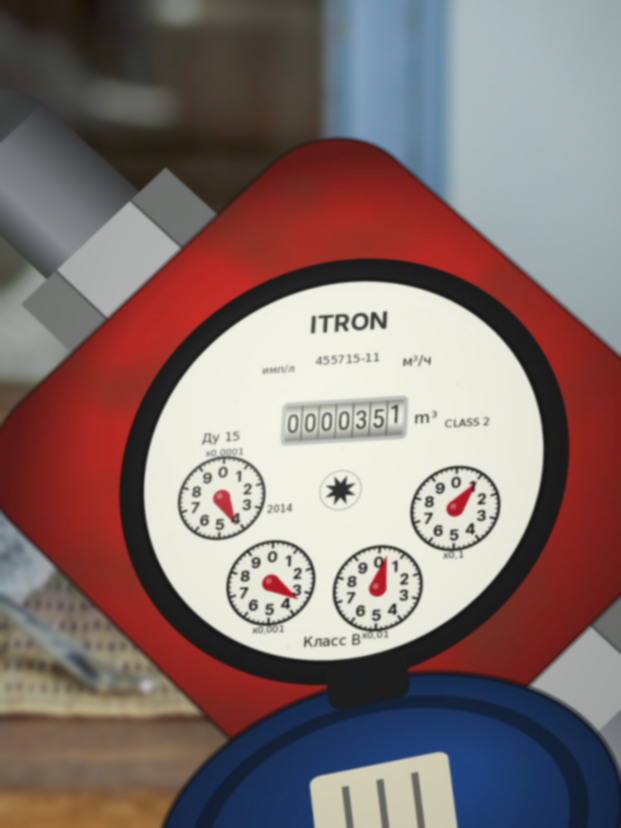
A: 351.1034 m³
